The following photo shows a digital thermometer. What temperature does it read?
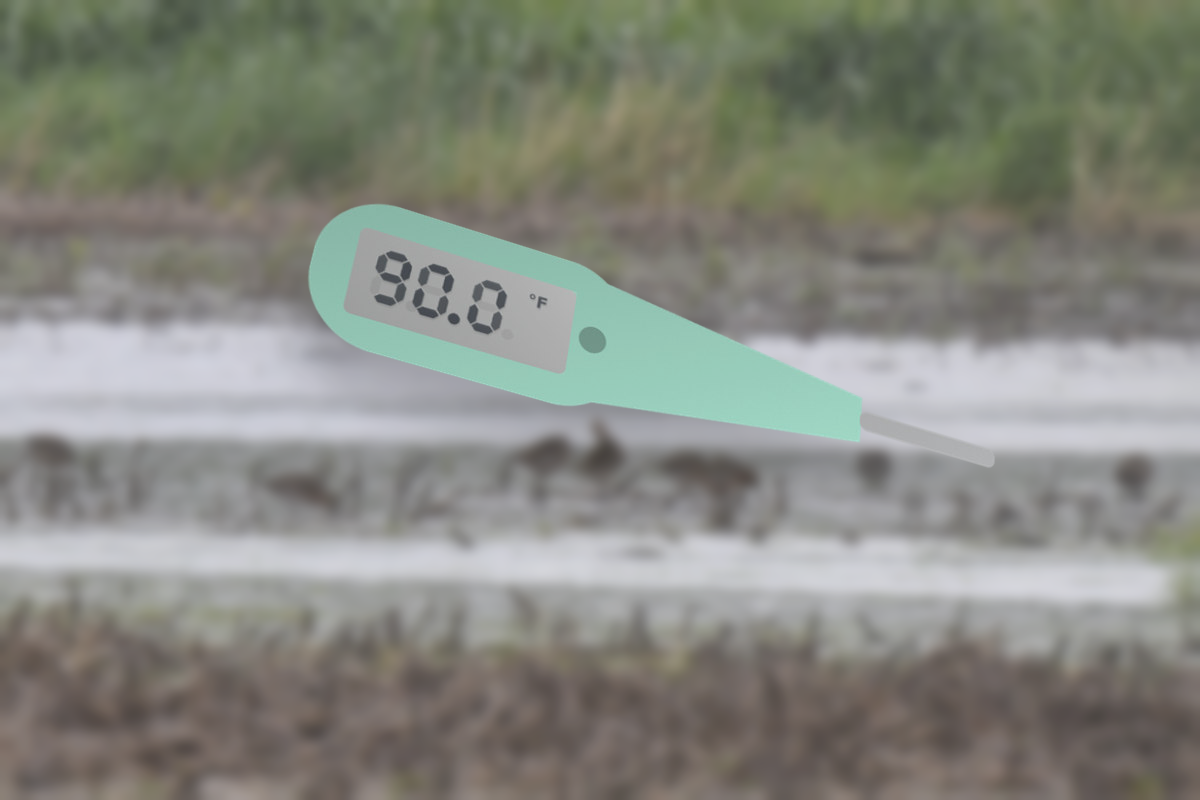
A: 90.0 °F
